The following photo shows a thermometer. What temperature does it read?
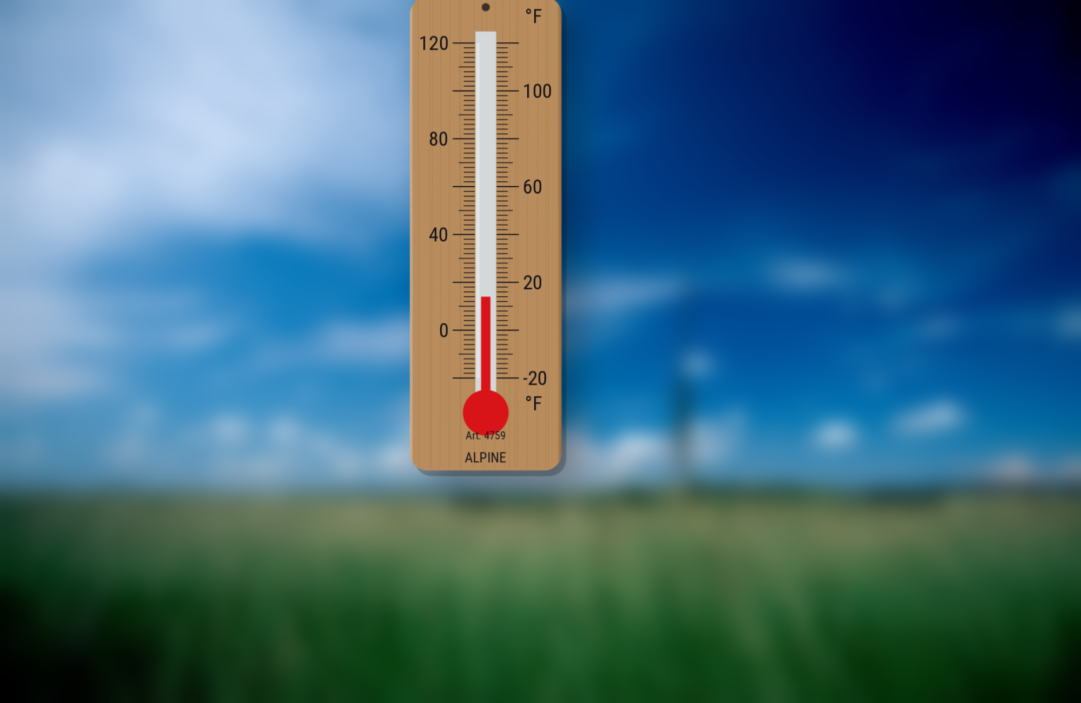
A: 14 °F
